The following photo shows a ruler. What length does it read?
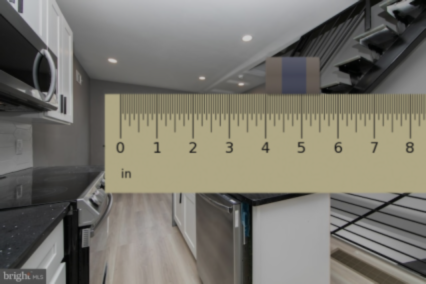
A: 1.5 in
